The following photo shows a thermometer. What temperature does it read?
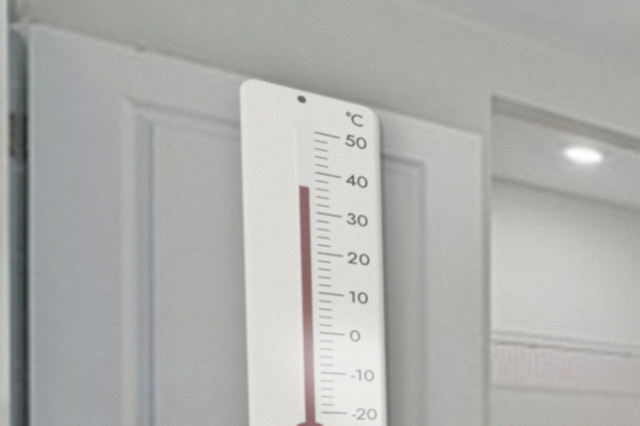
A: 36 °C
